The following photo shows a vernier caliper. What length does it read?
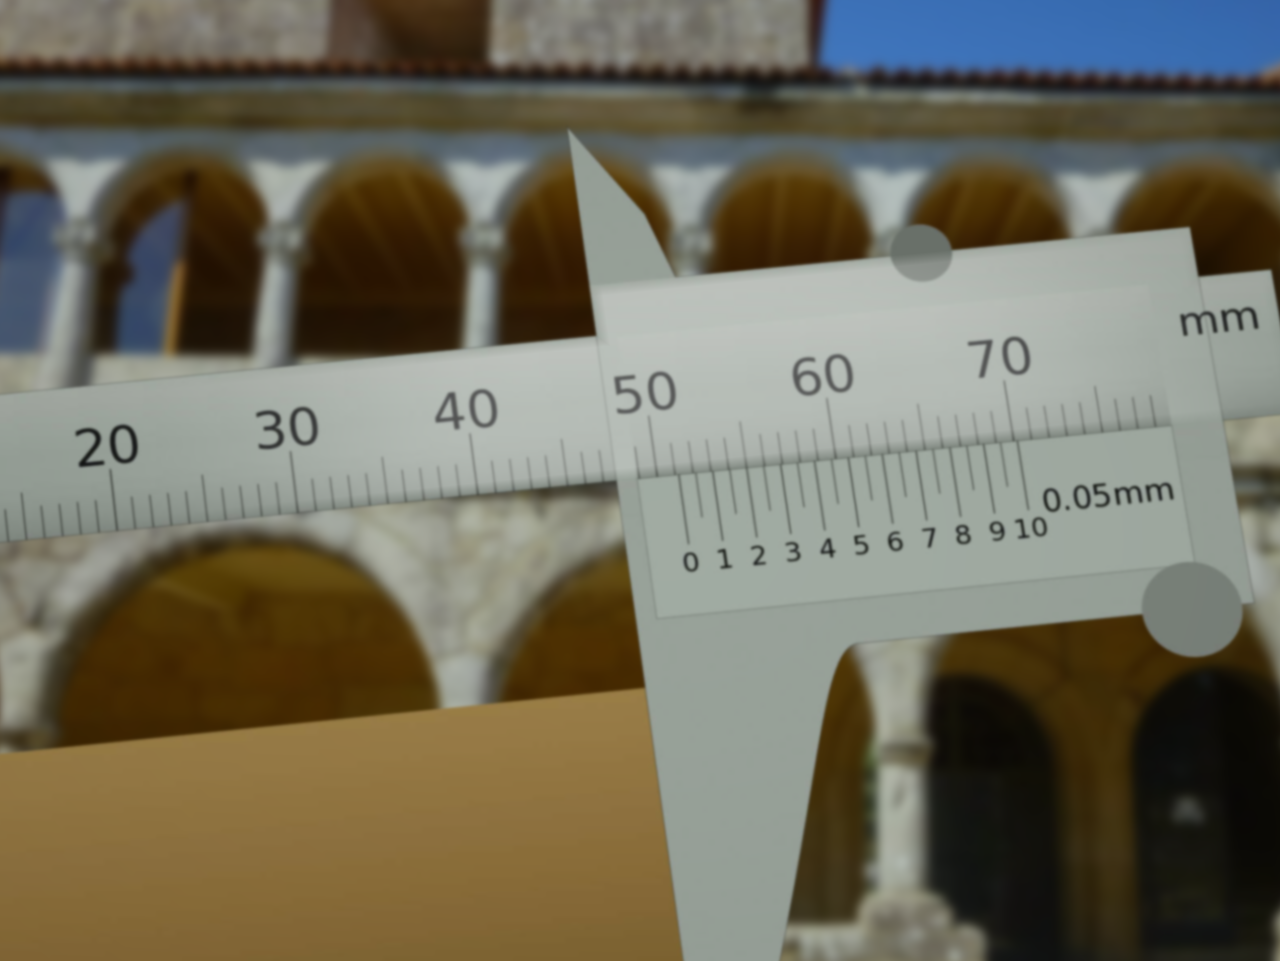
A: 51.2 mm
